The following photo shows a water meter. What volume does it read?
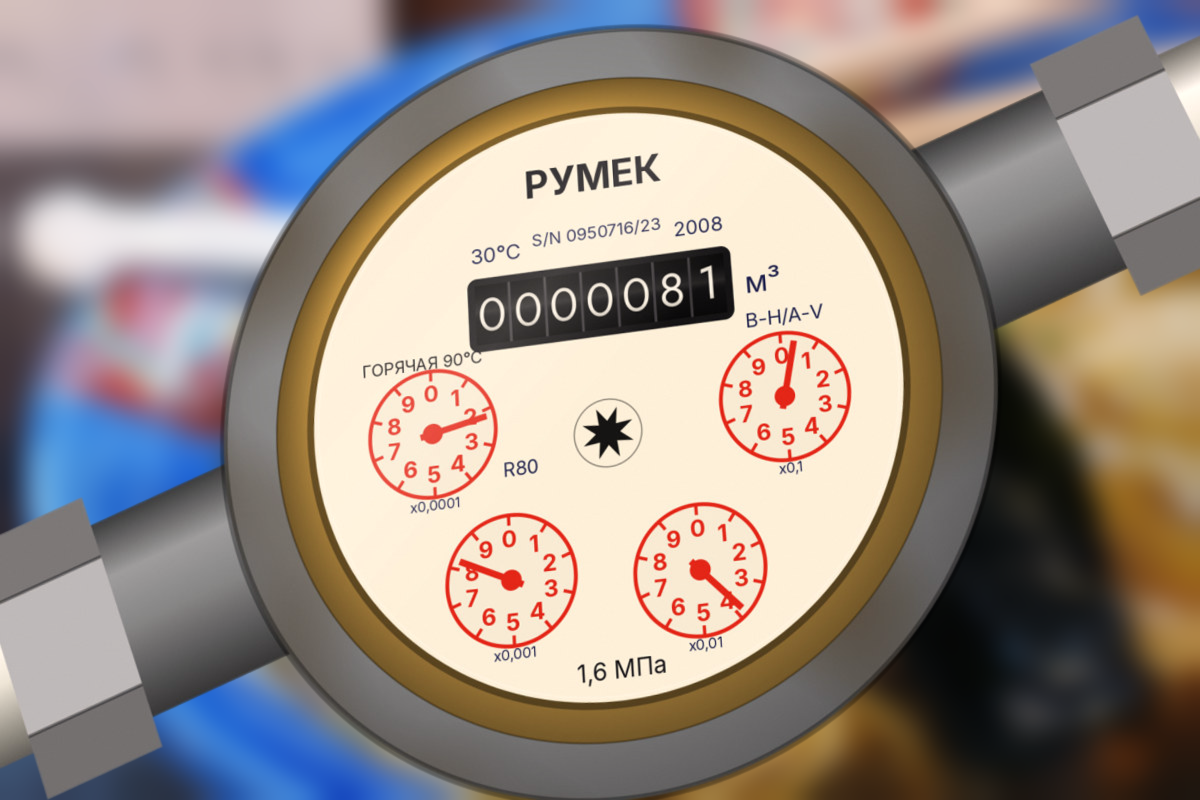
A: 81.0382 m³
